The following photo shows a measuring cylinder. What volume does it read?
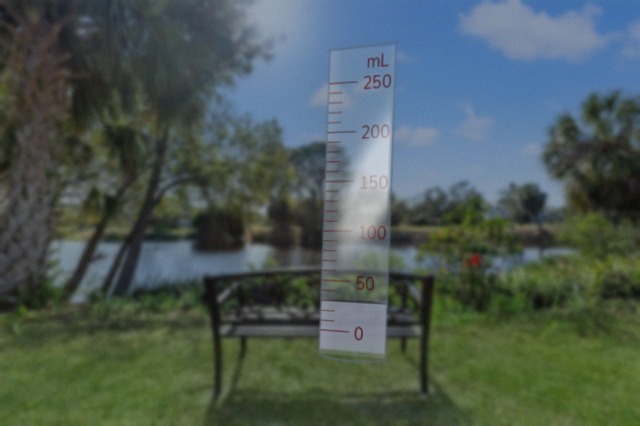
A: 30 mL
